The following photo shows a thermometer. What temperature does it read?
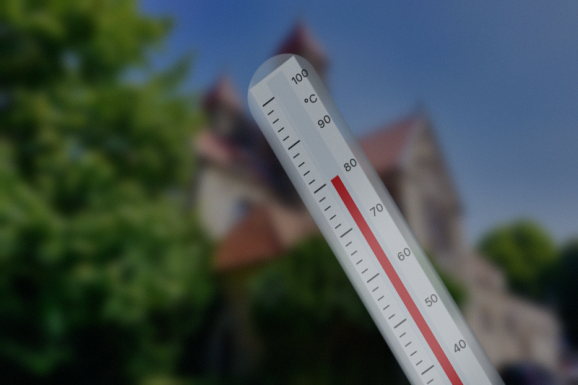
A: 80 °C
